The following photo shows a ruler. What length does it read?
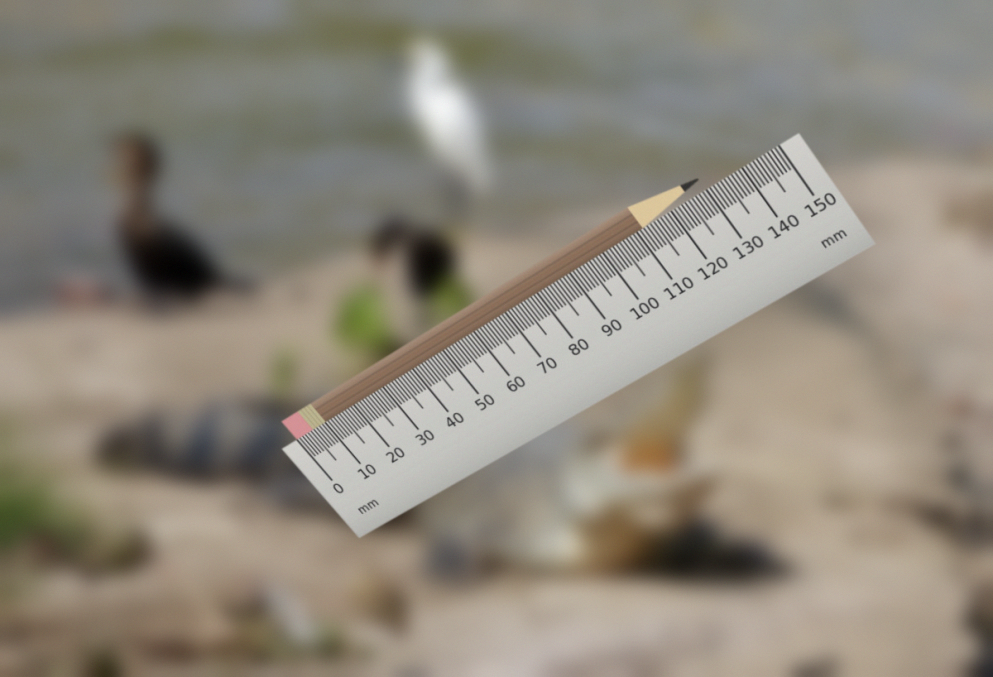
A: 130 mm
